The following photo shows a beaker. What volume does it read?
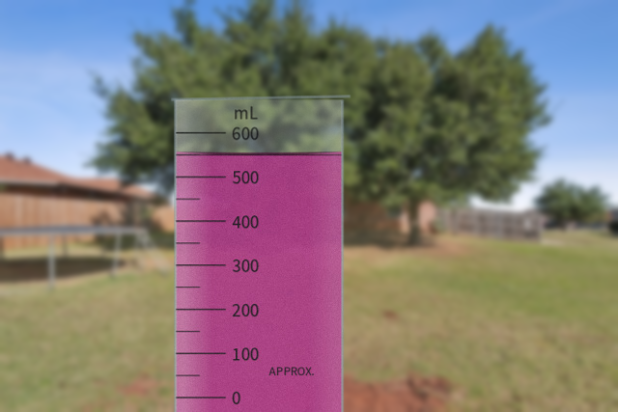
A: 550 mL
